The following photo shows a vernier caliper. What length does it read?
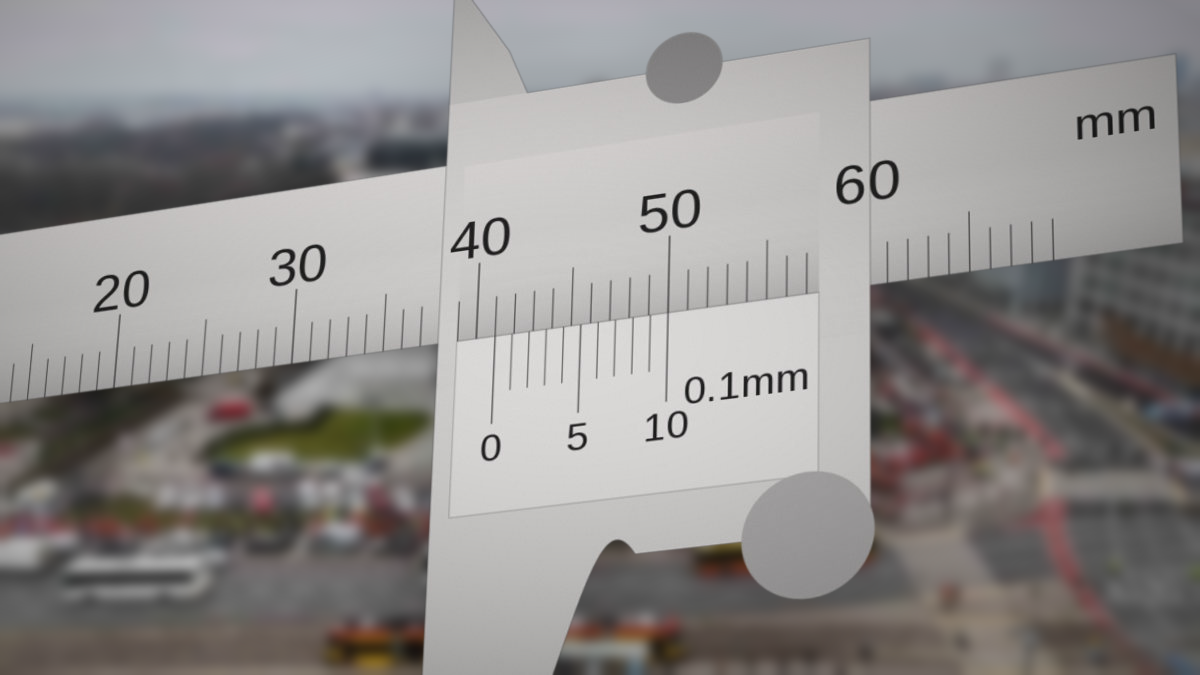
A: 41.0 mm
